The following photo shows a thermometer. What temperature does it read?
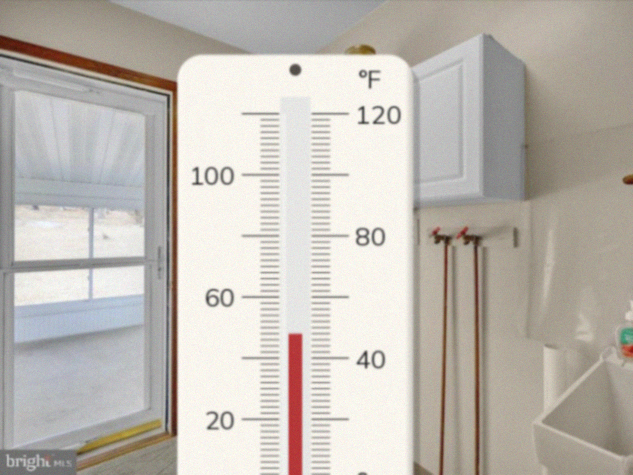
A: 48 °F
